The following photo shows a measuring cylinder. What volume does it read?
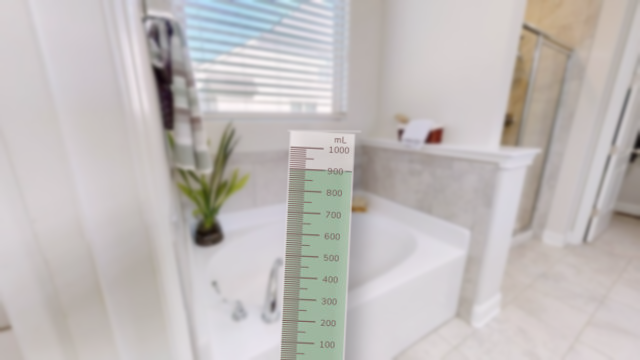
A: 900 mL
